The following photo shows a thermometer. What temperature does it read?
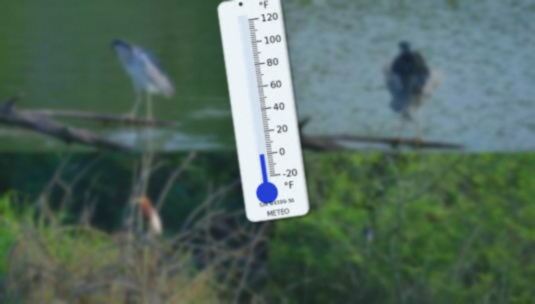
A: 0 °F
